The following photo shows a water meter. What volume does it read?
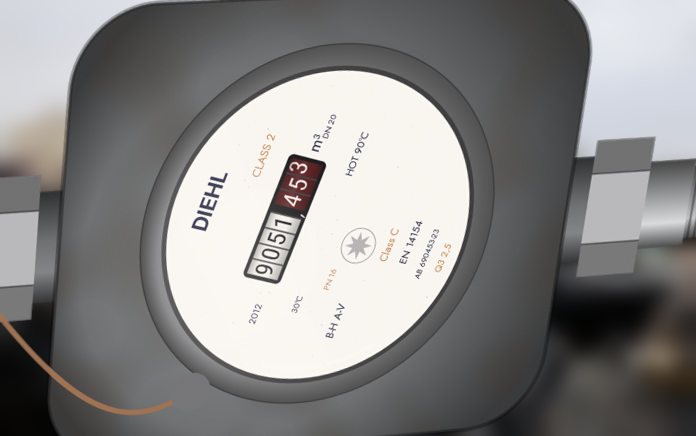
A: 9051.453 m³
